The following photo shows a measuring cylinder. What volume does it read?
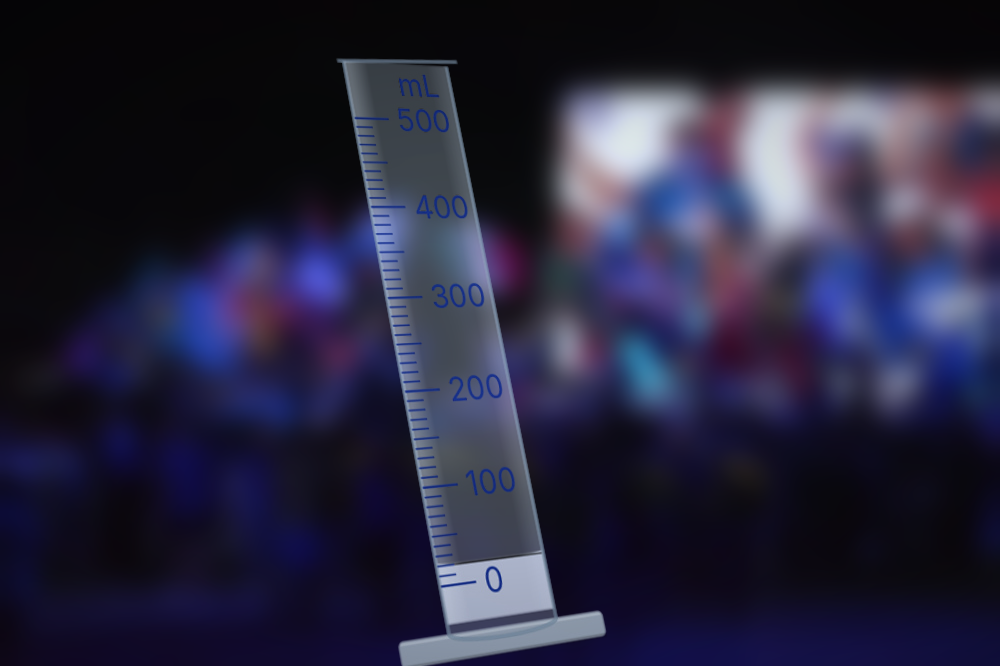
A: 20 mL
